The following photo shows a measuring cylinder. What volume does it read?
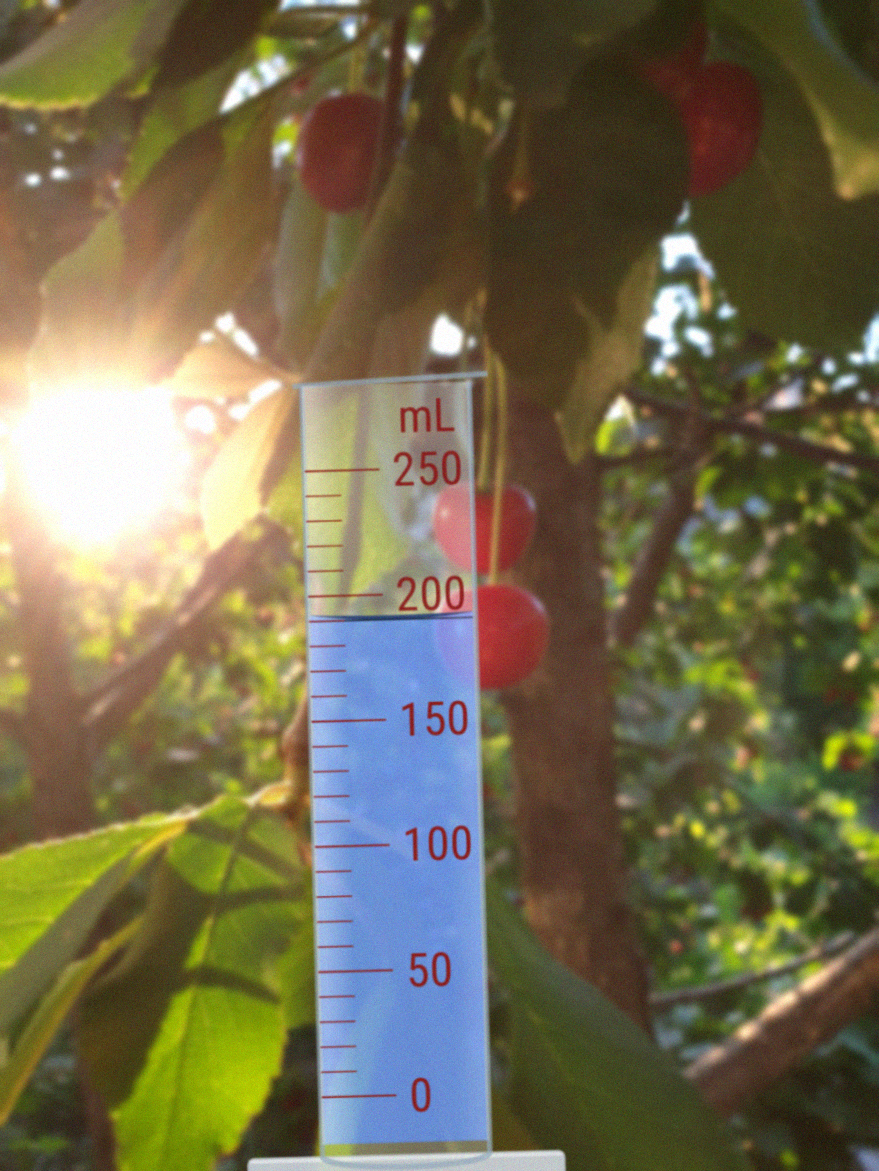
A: 190 mL
